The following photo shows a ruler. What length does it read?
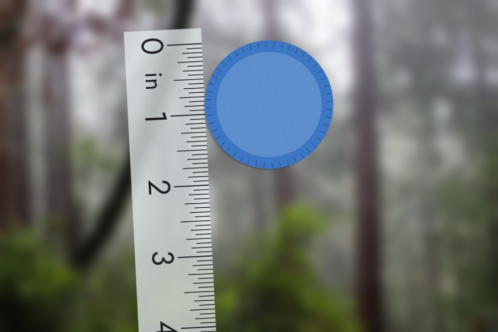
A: 1.8125 in
